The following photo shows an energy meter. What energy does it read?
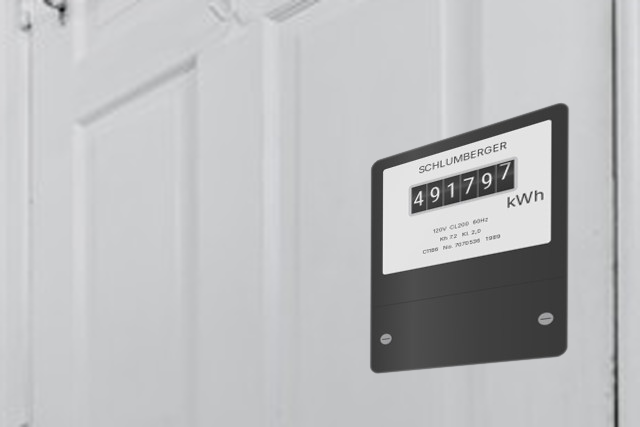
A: 491797 kWh
